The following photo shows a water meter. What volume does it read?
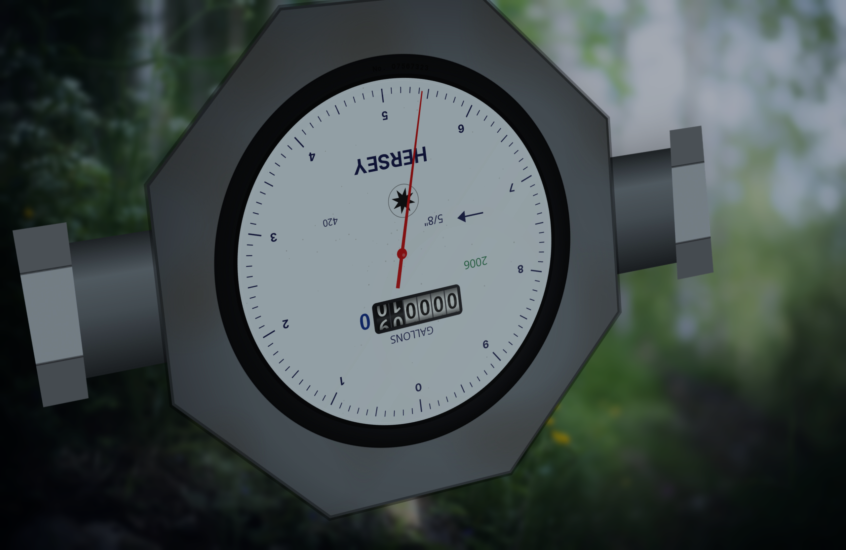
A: 95.4 gal
